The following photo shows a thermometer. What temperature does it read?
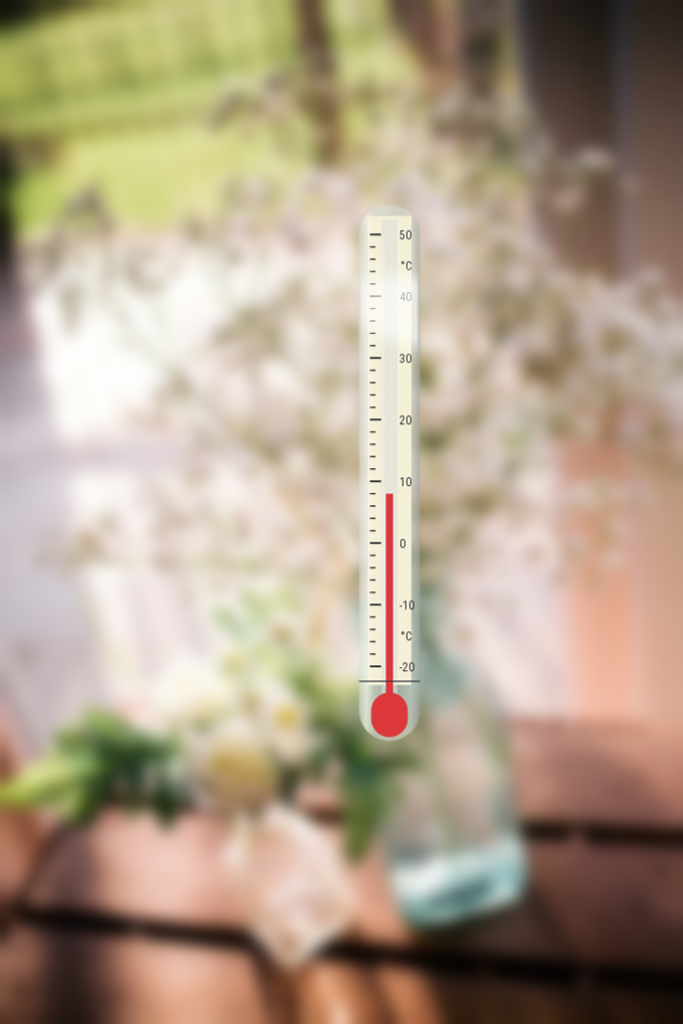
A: 8 °C
